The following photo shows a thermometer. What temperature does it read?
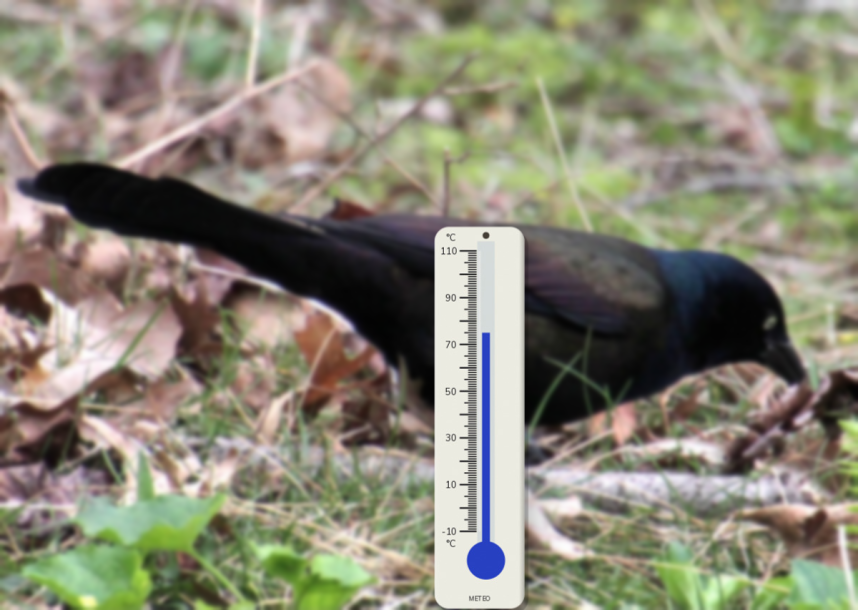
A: 75 °C
